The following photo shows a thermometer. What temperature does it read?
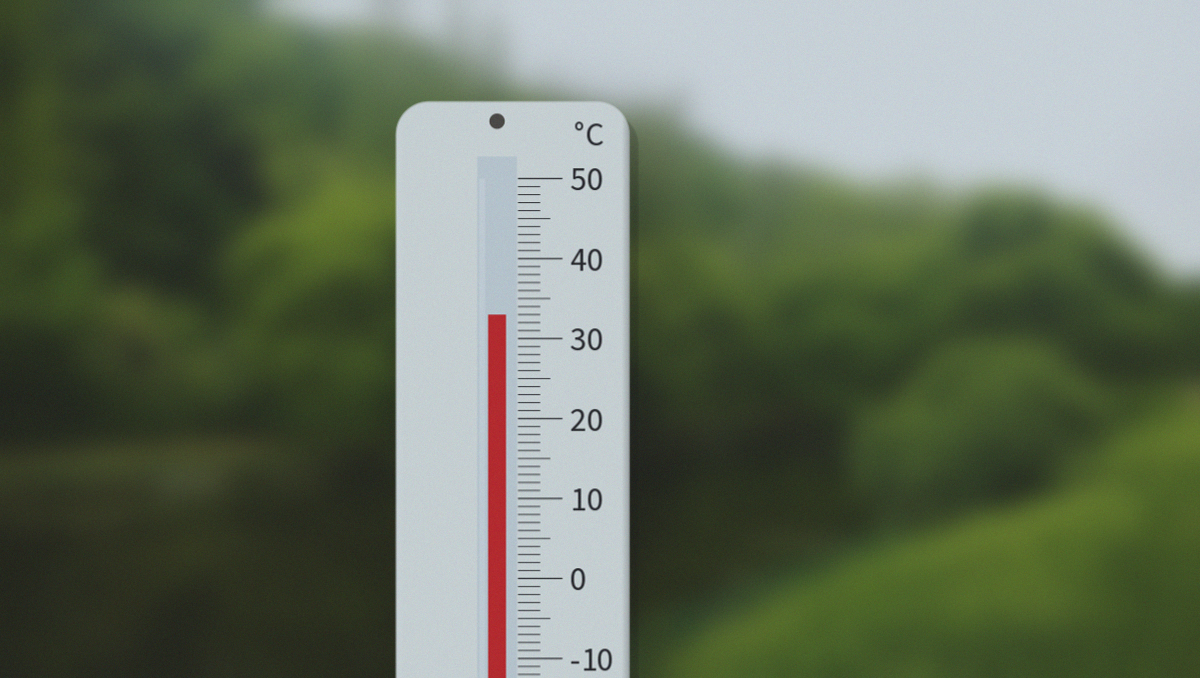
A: 33 °C
